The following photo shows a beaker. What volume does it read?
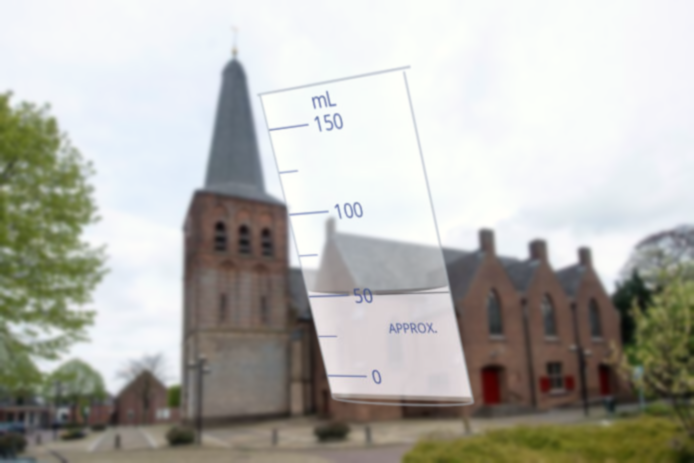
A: 50 mL
